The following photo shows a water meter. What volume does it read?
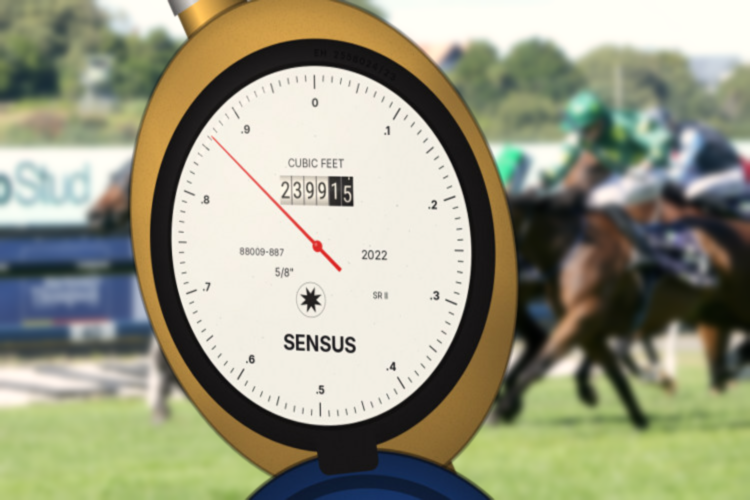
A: 239914.86 ft³
